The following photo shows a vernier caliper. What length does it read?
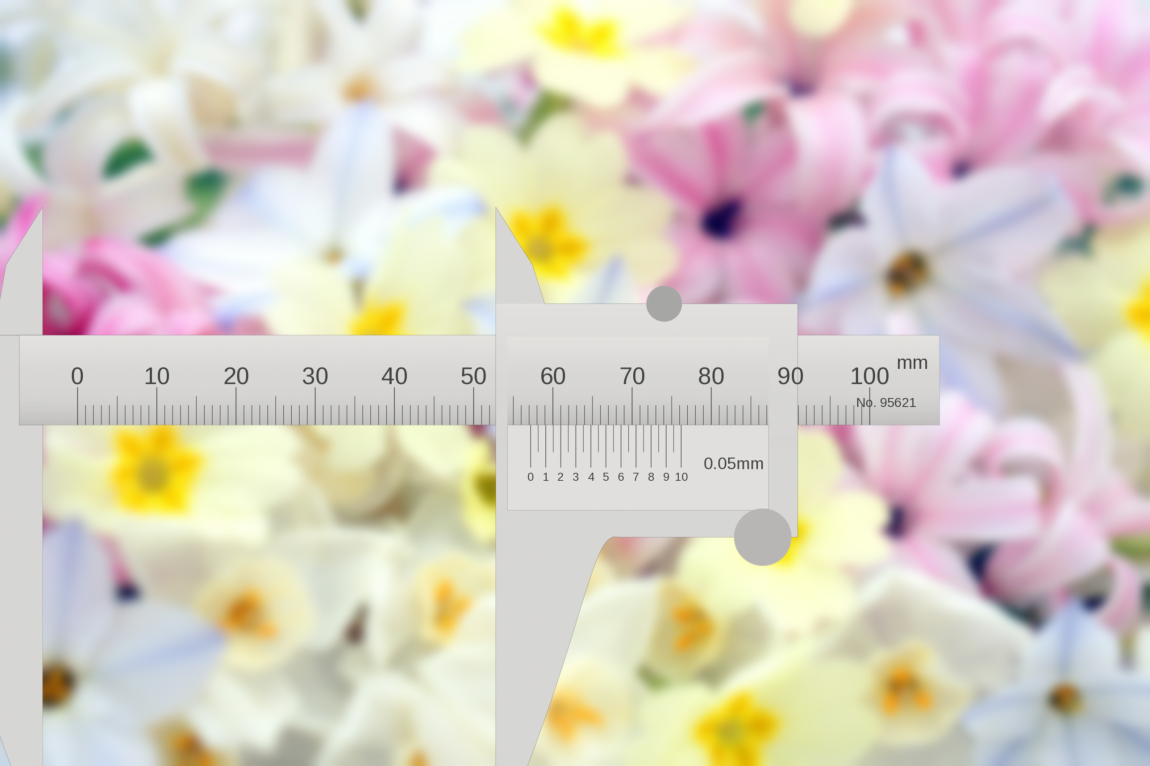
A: 57.2 mm
